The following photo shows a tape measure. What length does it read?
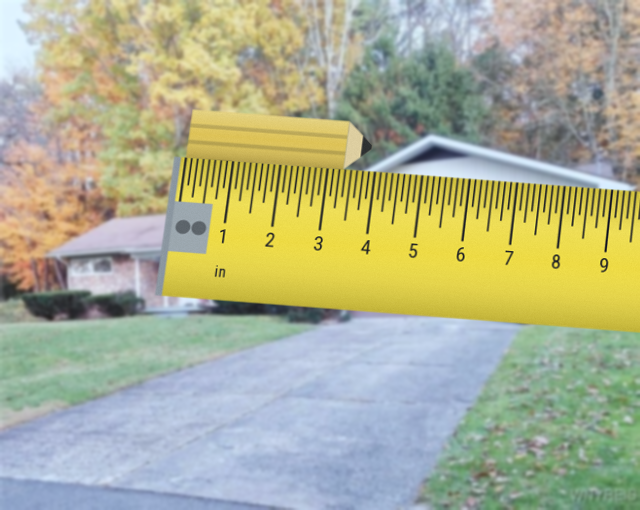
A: 3.875 in
